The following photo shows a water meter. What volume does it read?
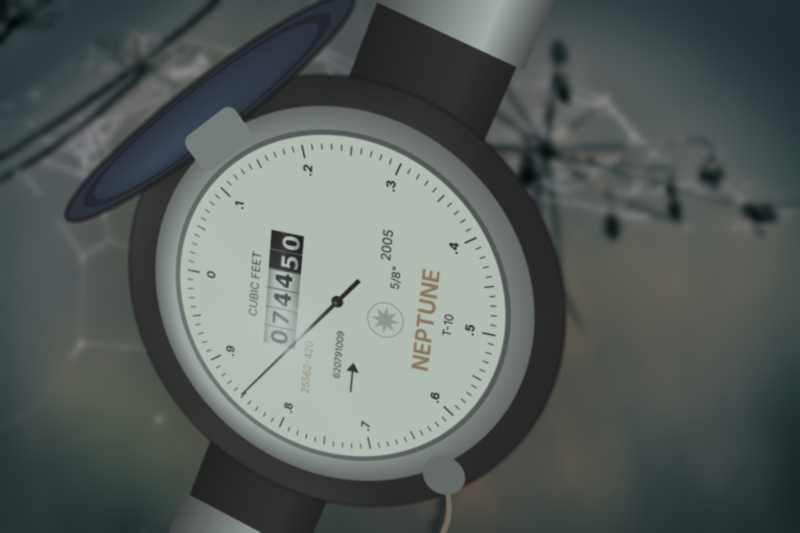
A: 74449.85 ft³
